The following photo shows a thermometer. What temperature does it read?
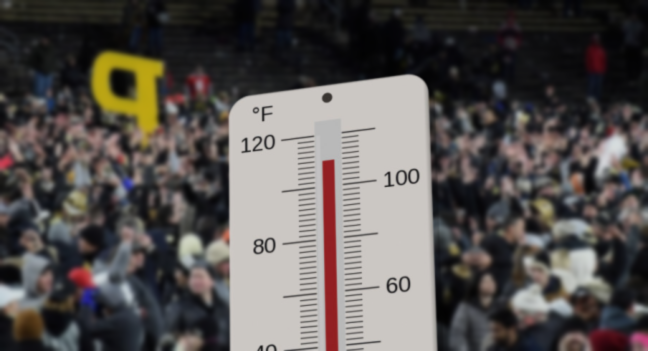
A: 110 °F
